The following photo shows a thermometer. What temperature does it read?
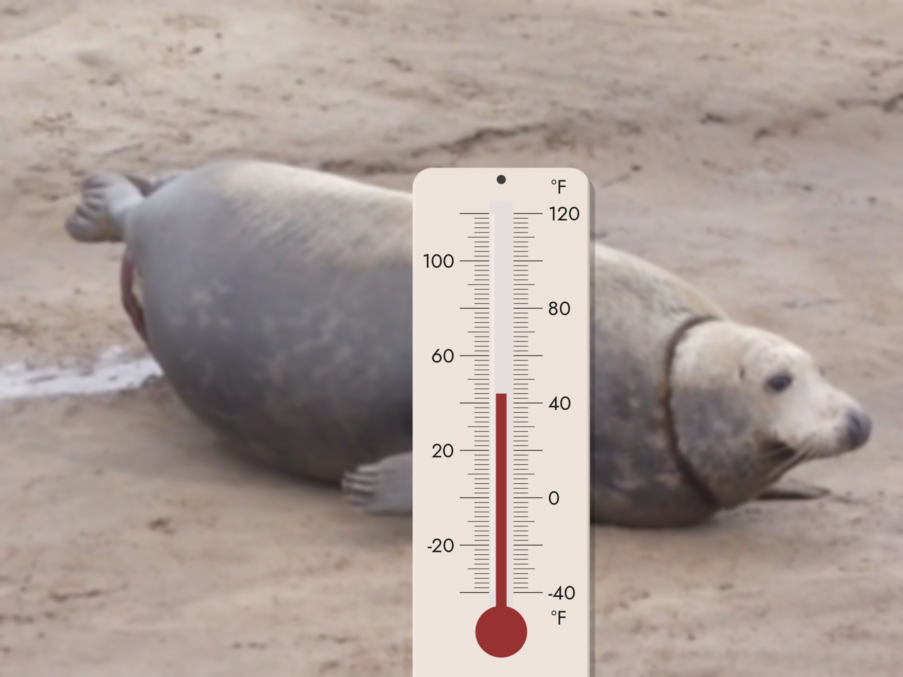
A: 44 °F
